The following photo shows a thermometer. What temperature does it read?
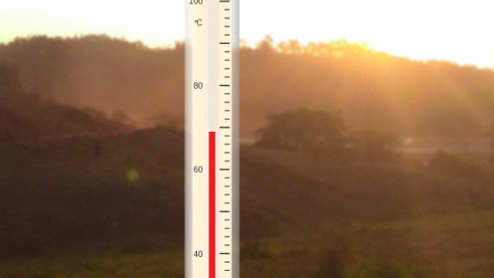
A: 69 °C
